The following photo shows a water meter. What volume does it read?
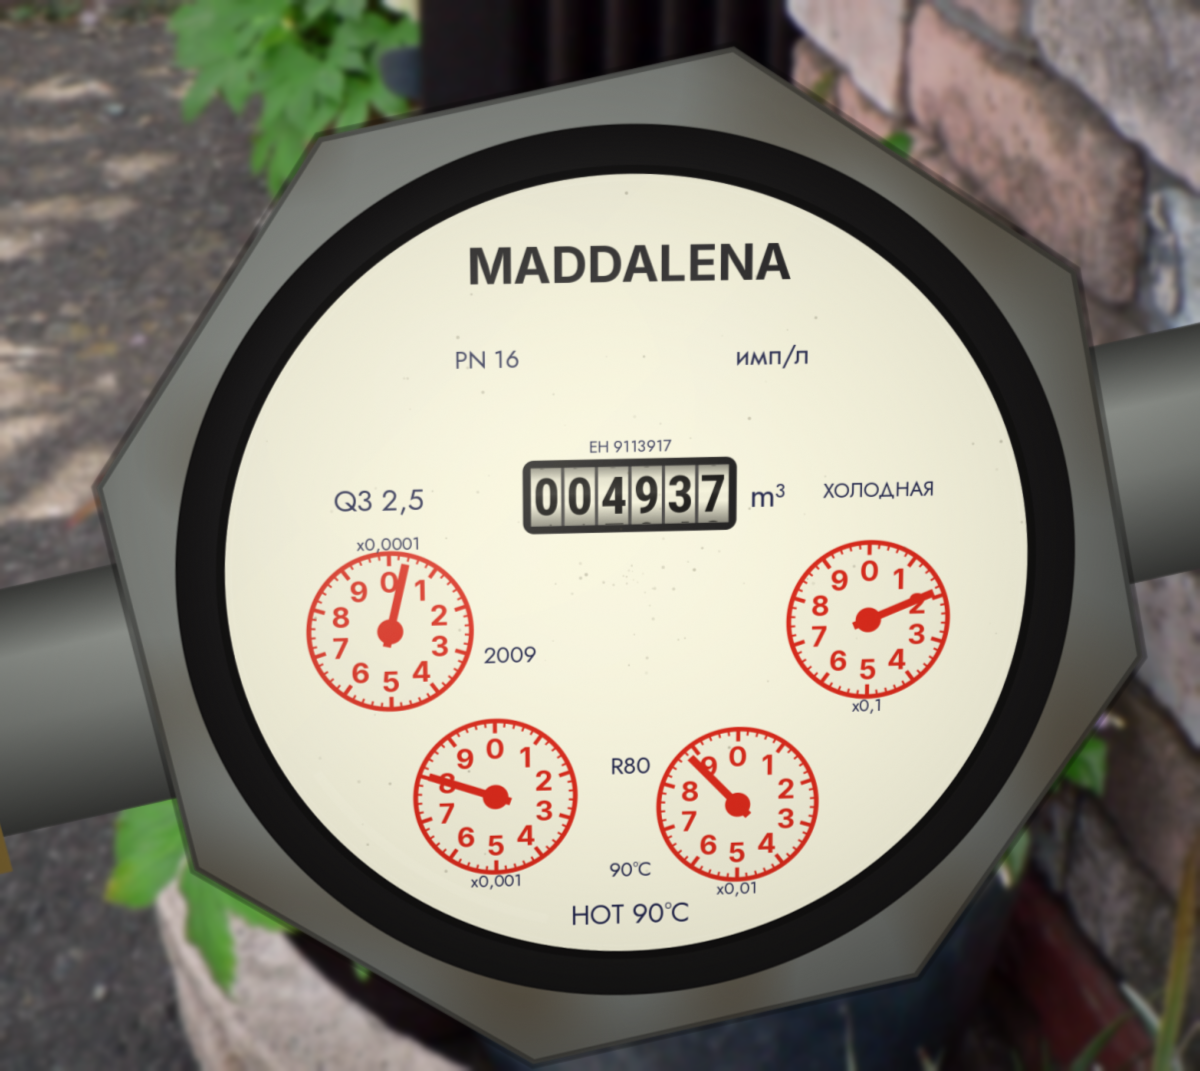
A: 4937.1880 m³
